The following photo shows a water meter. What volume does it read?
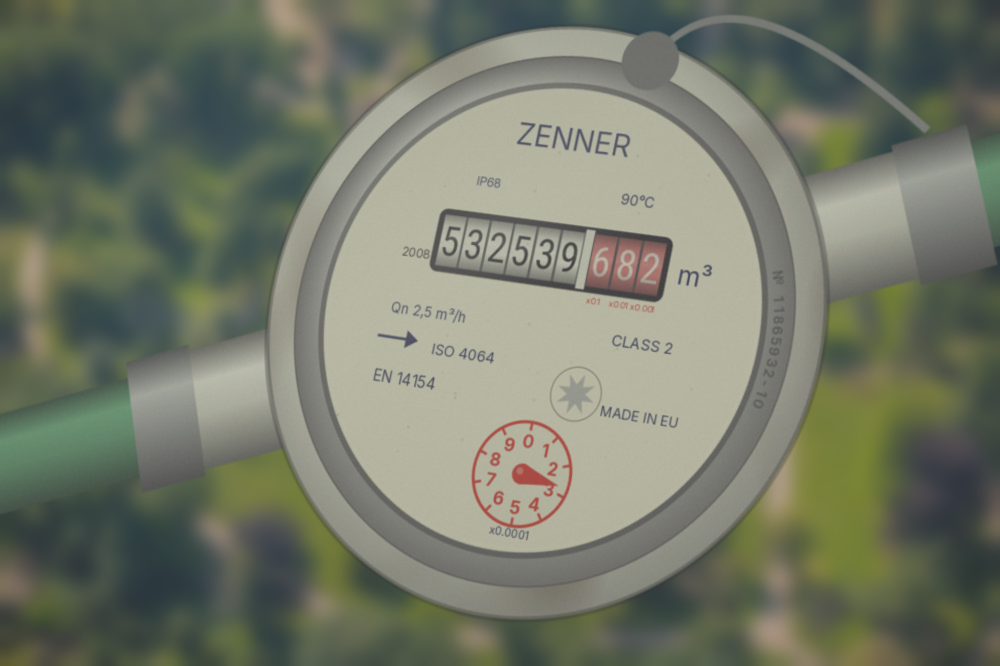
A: 532539.6822 m³
